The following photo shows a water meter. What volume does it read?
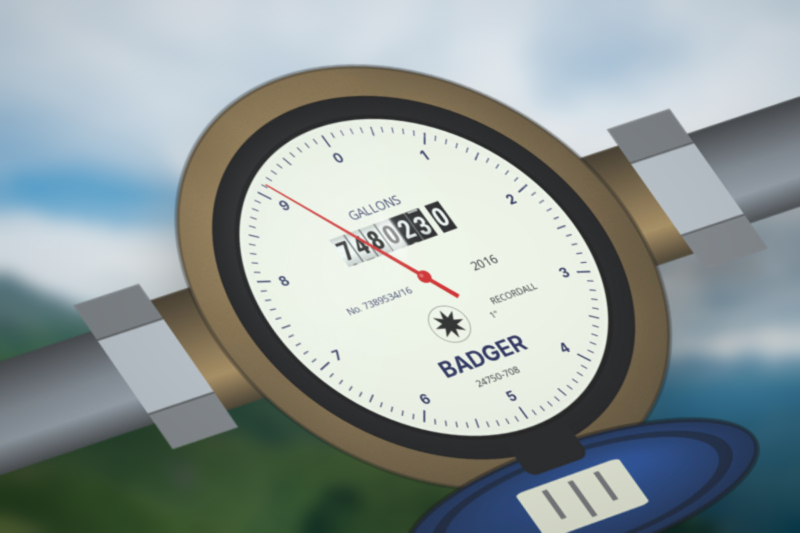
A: 7480229.1 gal
